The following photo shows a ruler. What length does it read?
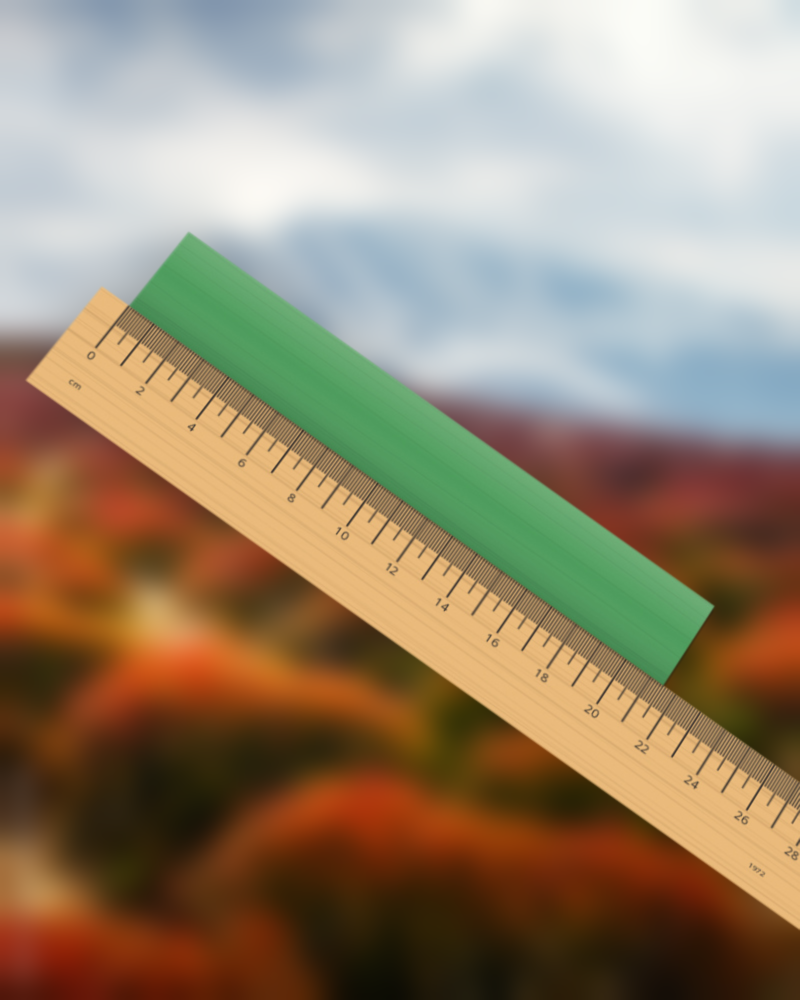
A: 21.5 cm
